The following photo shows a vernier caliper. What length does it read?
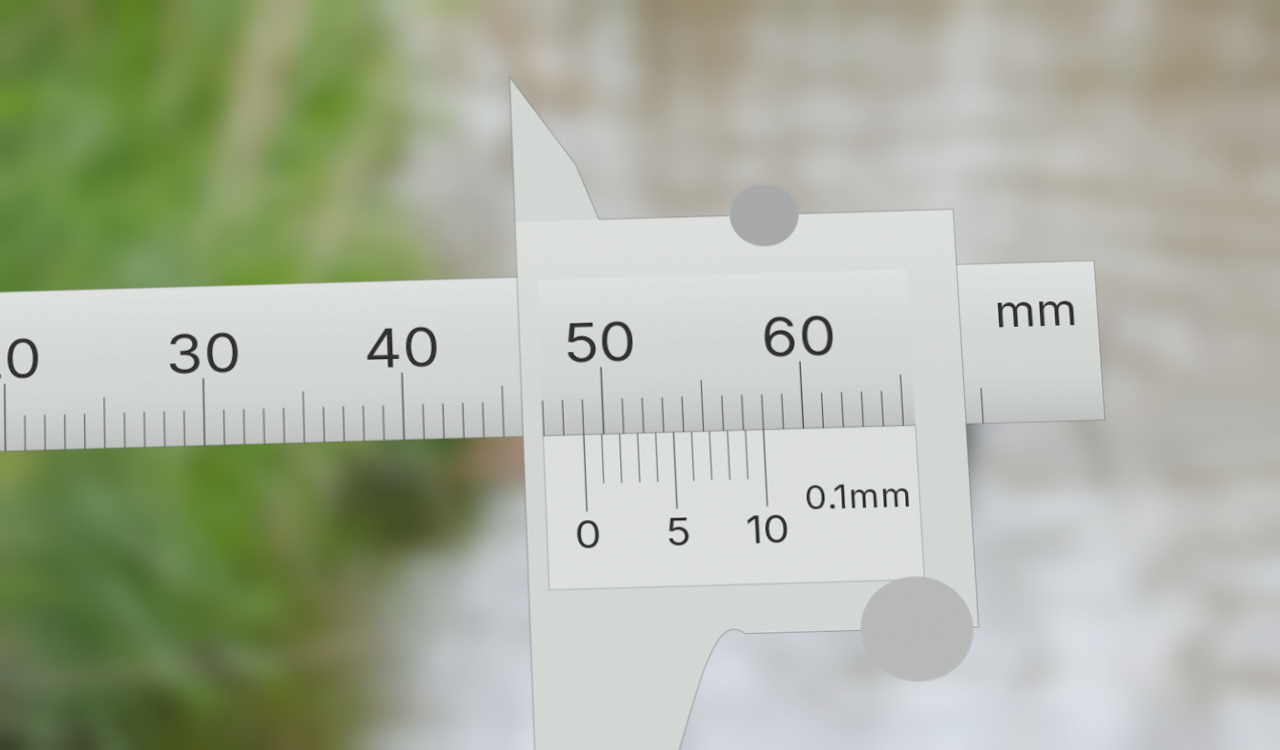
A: 49.0 mm
